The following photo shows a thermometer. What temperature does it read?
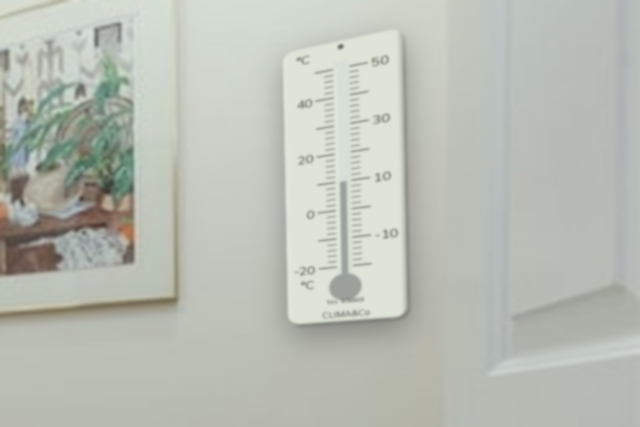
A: 10 °C
